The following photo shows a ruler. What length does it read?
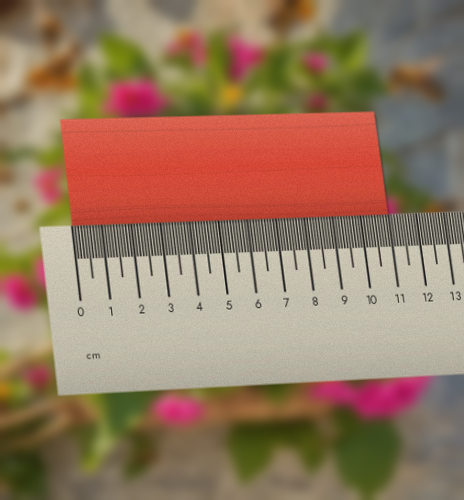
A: 11 cm
